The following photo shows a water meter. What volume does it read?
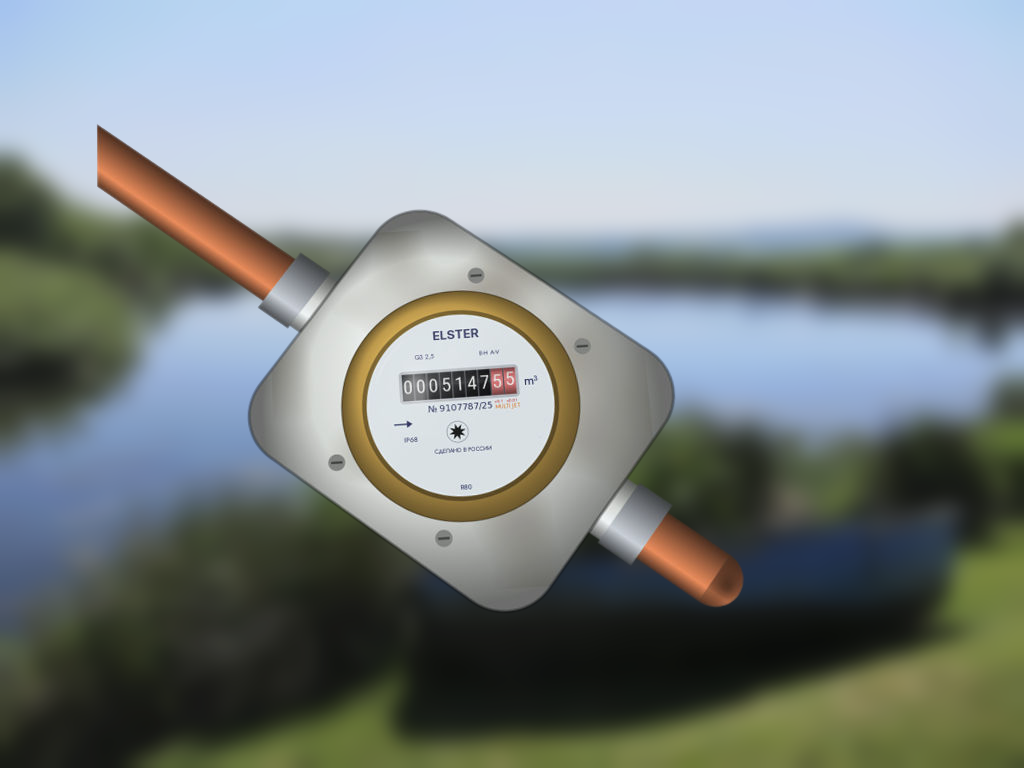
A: 5147.55 m³
